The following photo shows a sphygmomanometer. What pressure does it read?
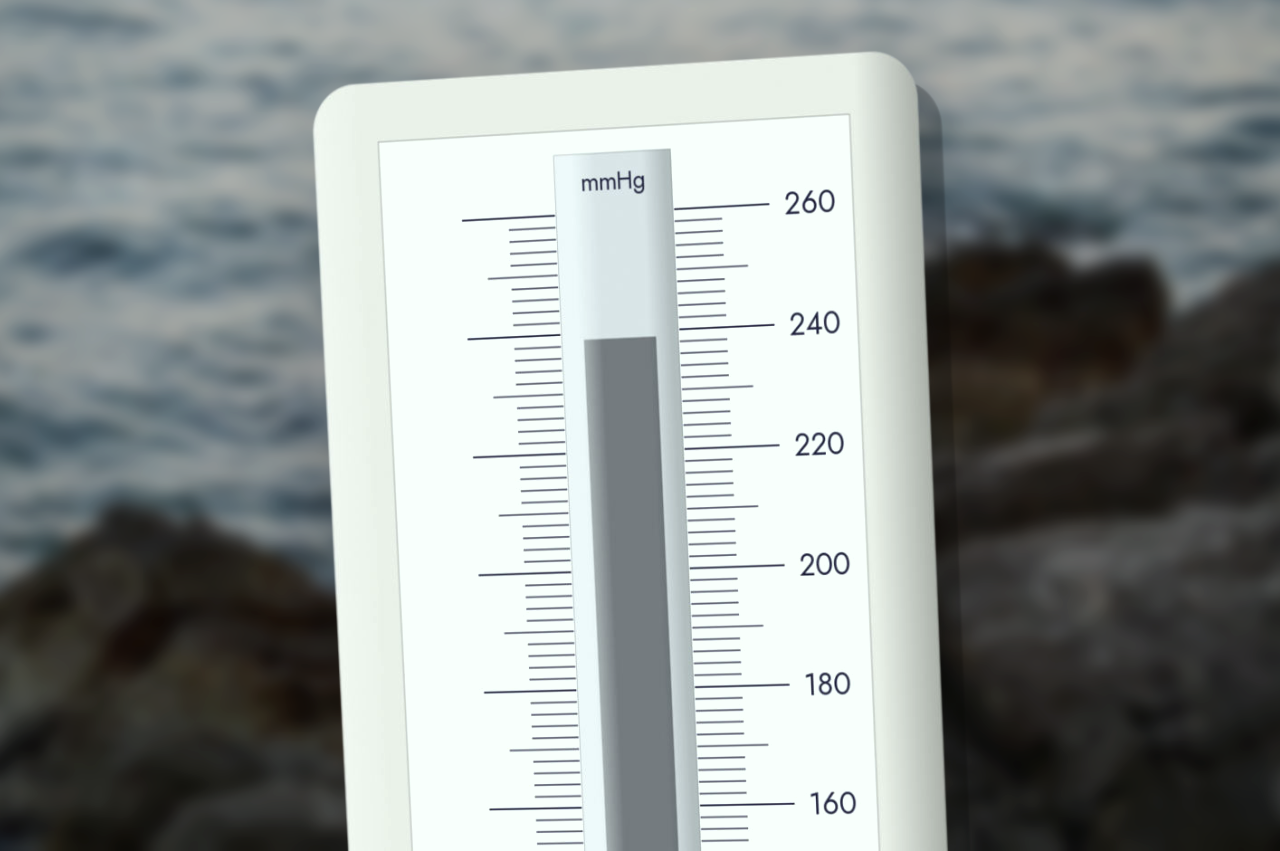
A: 239 mmHg
